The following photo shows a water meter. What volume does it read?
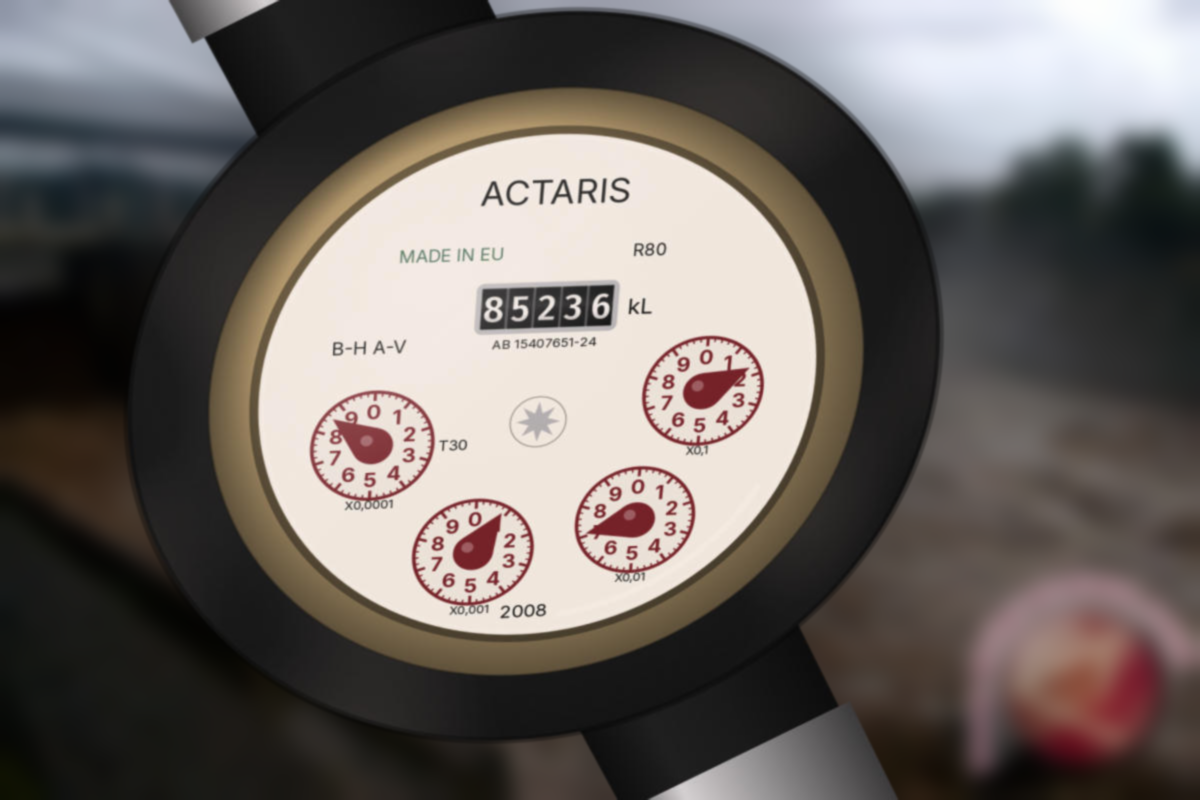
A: 85236.1708 kL
